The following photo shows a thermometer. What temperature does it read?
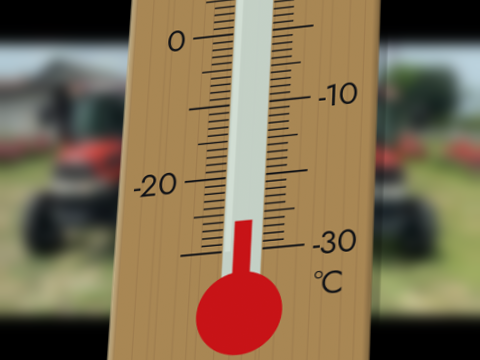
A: -26 °C
